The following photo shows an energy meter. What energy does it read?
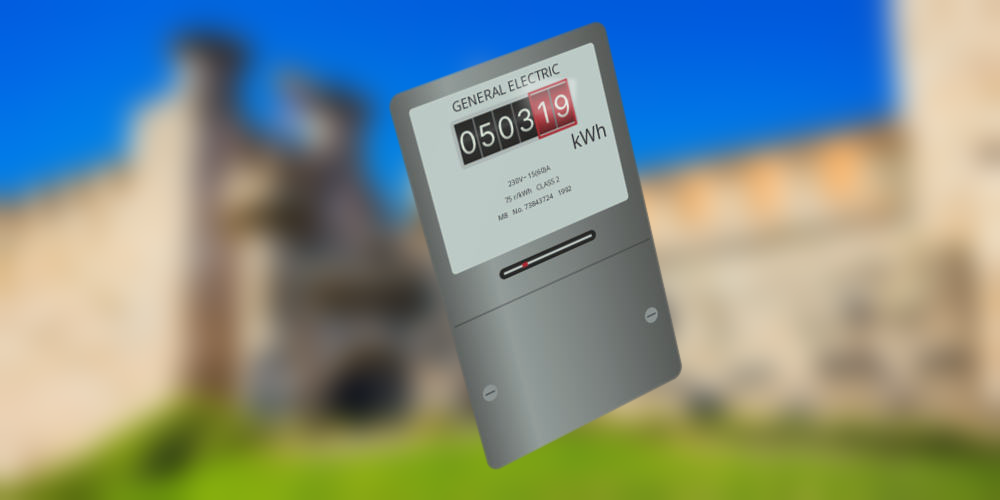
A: 503.19 kWh
